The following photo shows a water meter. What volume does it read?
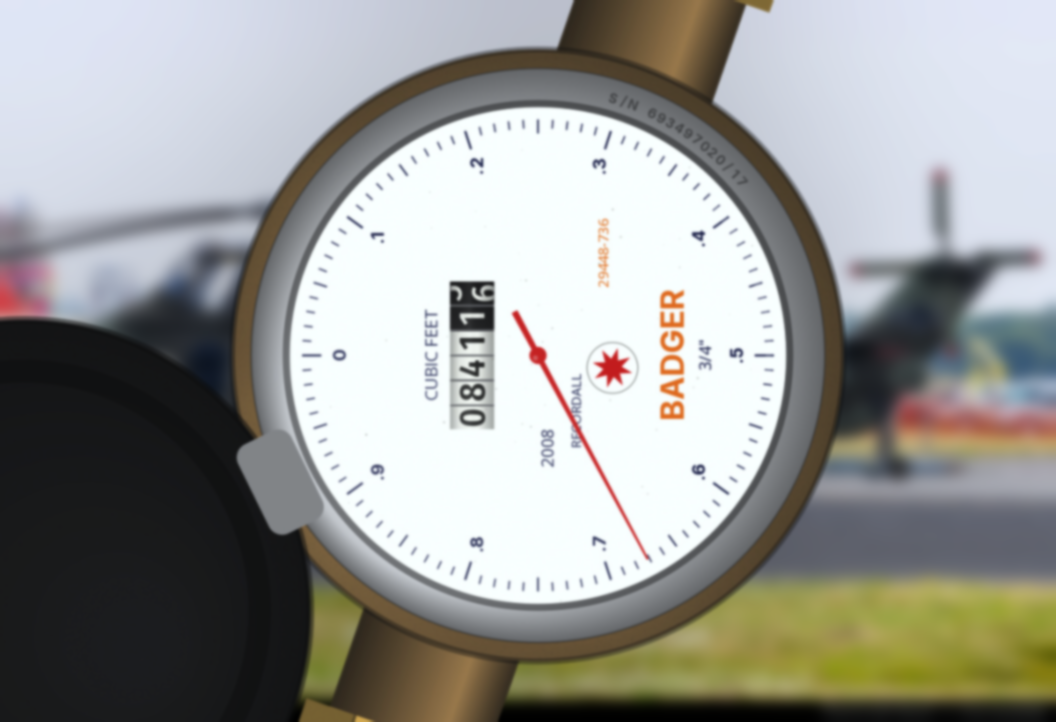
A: 84115.67 ft³
